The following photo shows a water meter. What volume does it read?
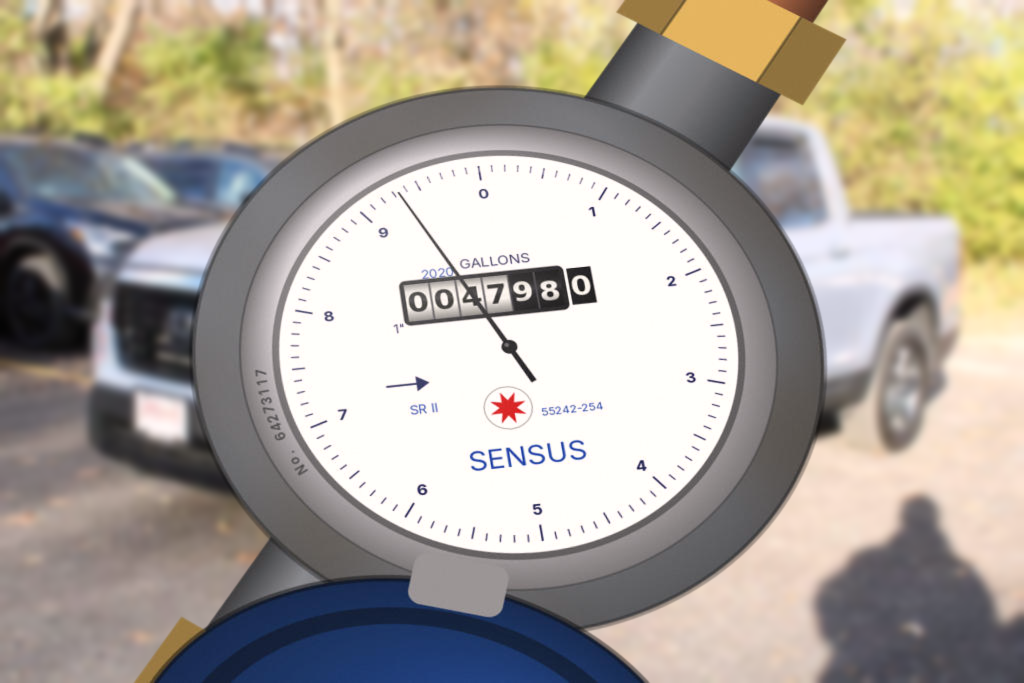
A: 47979.3 gal
